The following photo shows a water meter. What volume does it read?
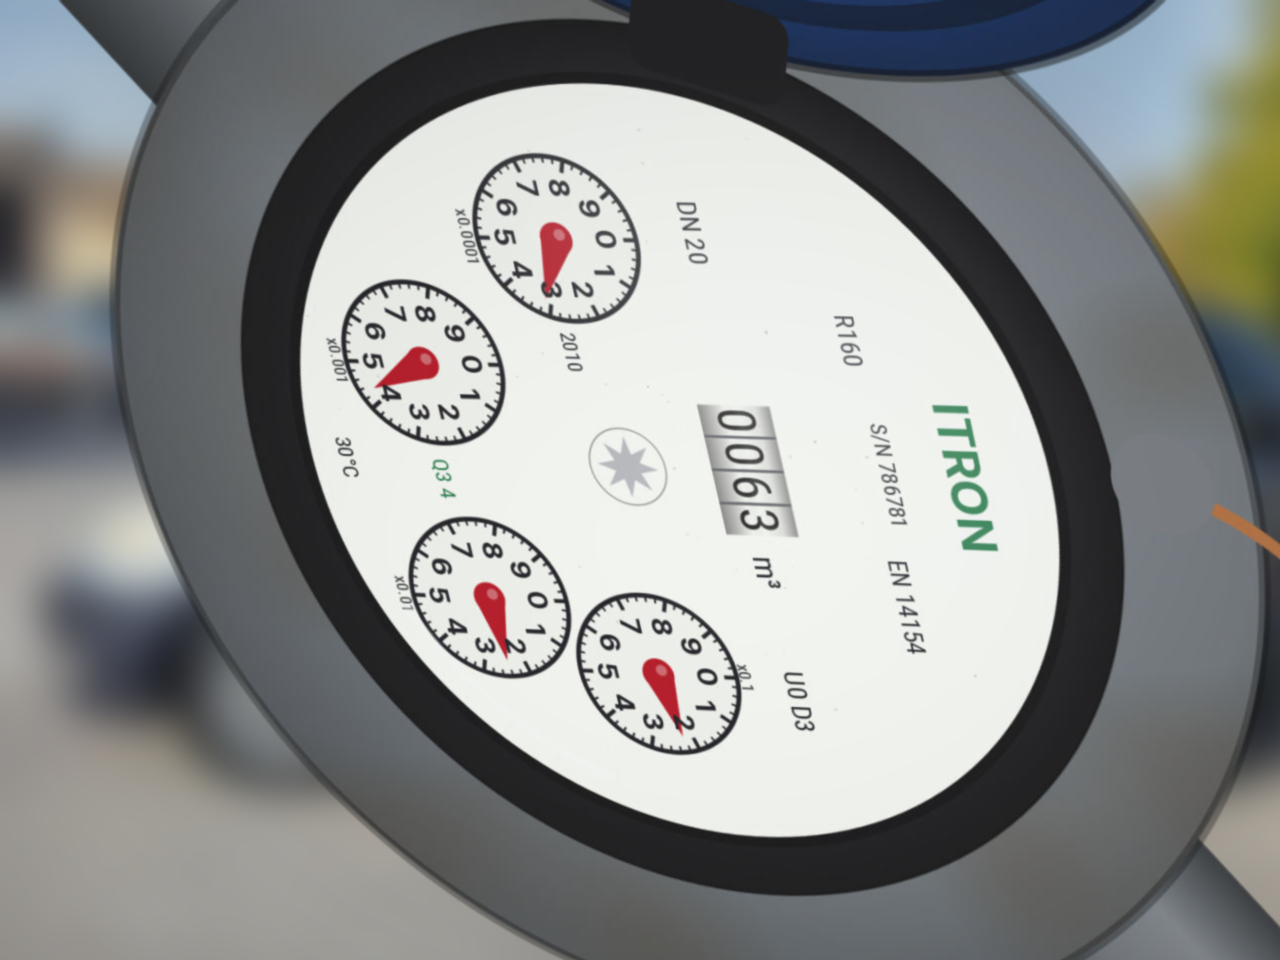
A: 63.2243 m³
